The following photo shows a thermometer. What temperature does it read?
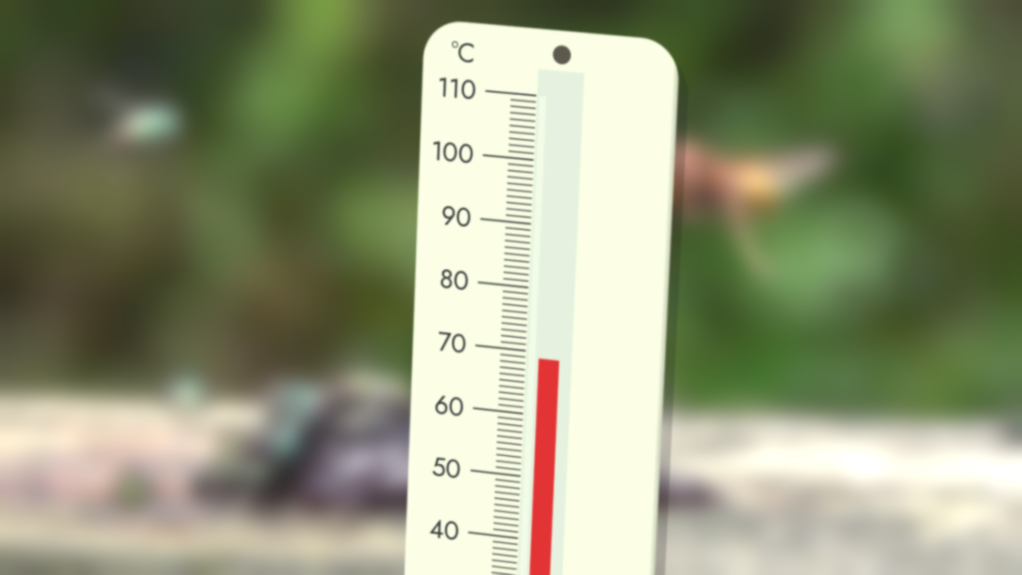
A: 69 °C
